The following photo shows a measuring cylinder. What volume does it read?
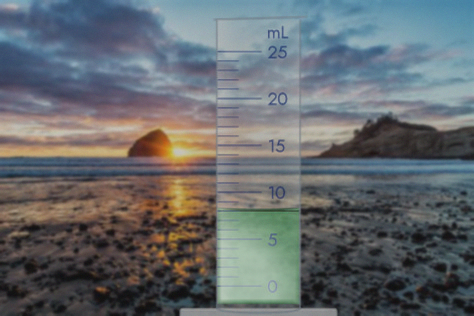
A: 8 mL
